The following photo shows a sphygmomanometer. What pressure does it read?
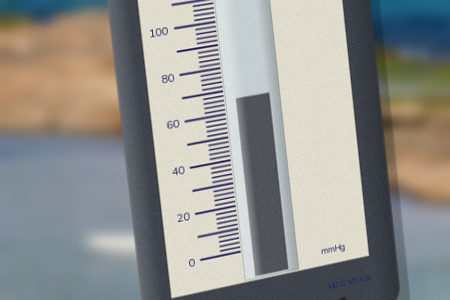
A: 66 mmHg
